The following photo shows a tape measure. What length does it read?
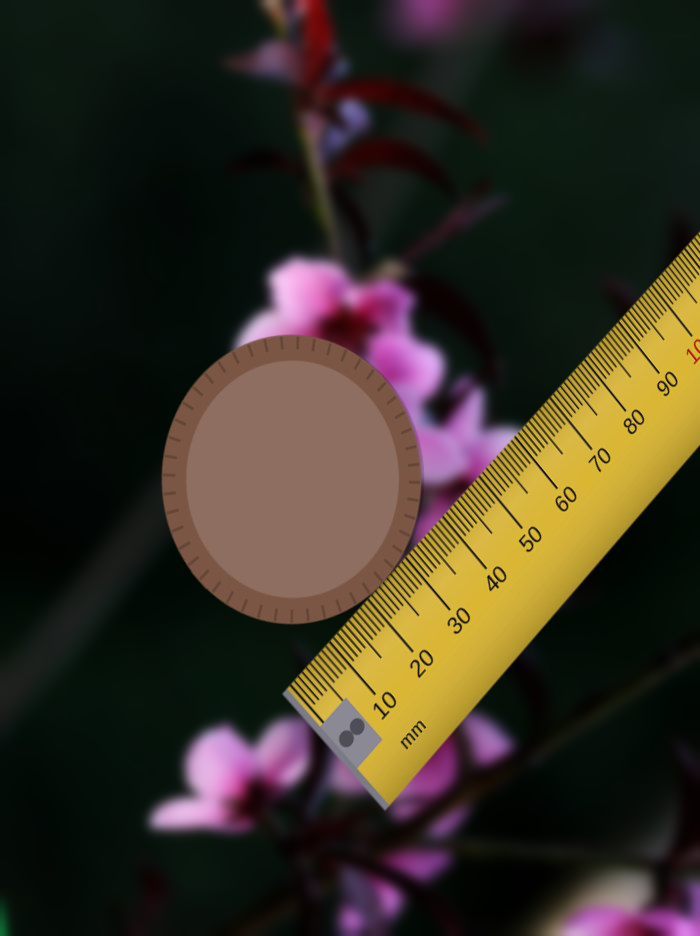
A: 48 mm
